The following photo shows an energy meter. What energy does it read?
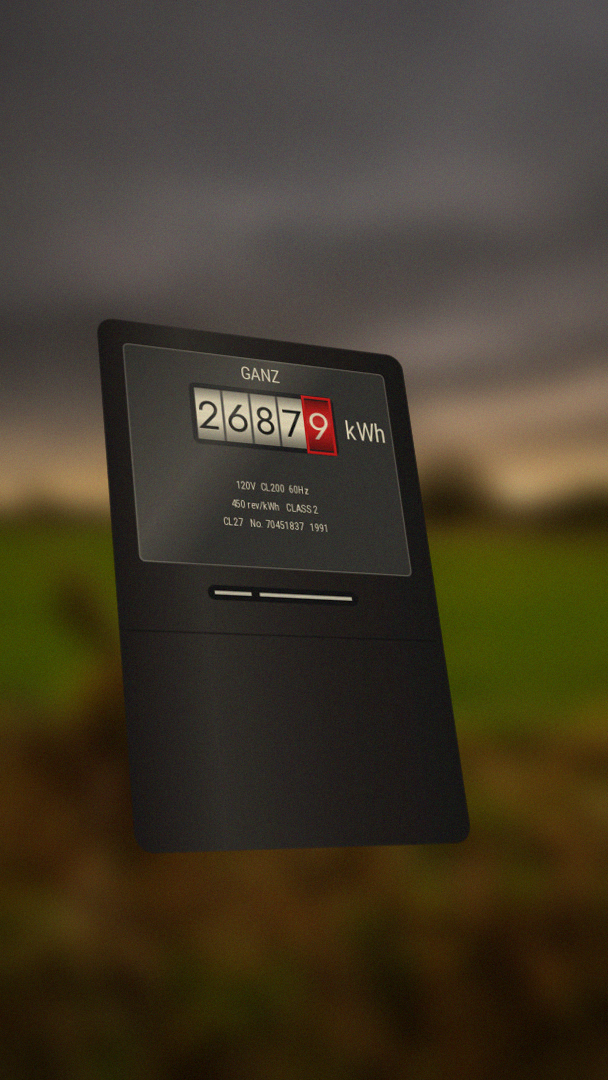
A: 2687.9 kWh
